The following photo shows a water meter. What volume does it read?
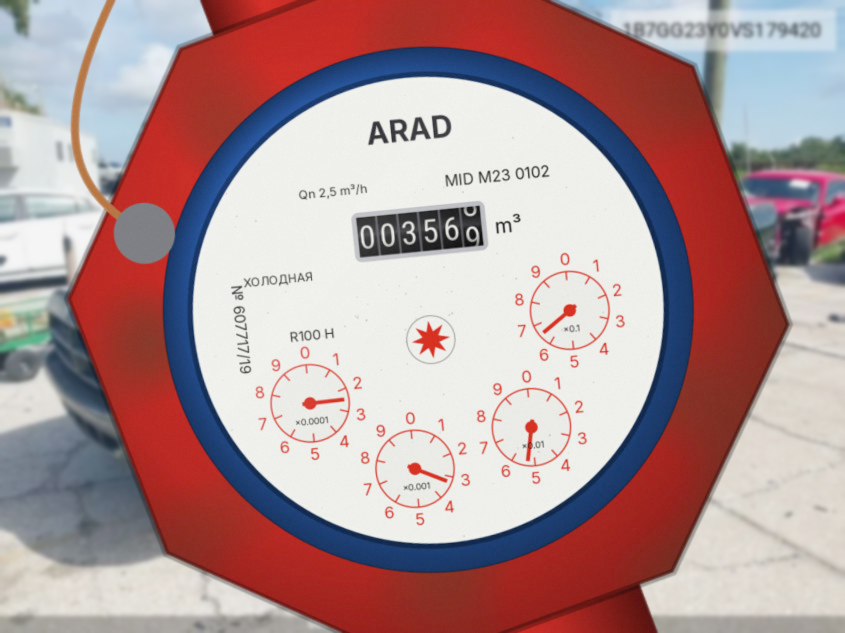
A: 3568.6532 m³
